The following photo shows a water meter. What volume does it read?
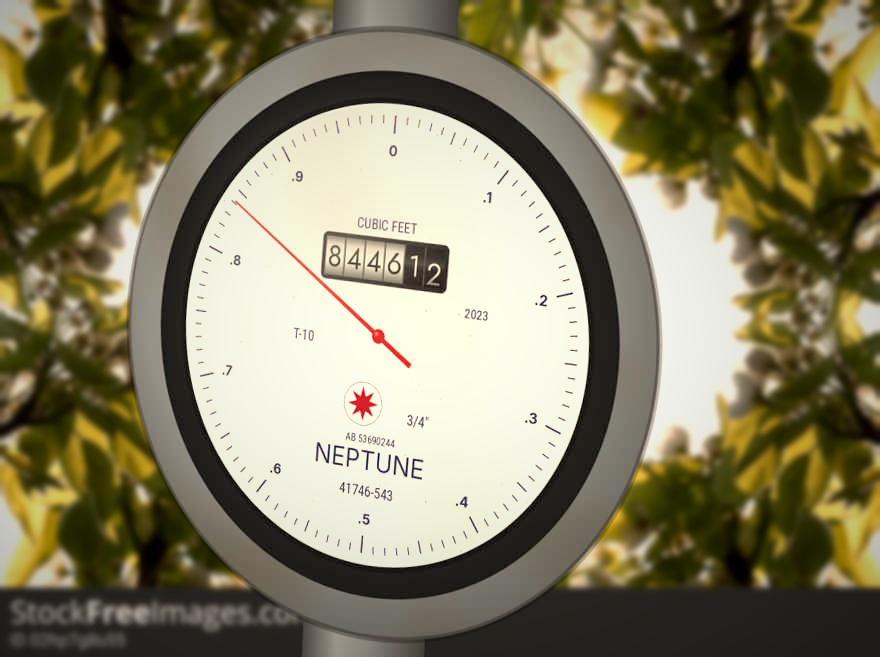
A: 844611.84 ft³
